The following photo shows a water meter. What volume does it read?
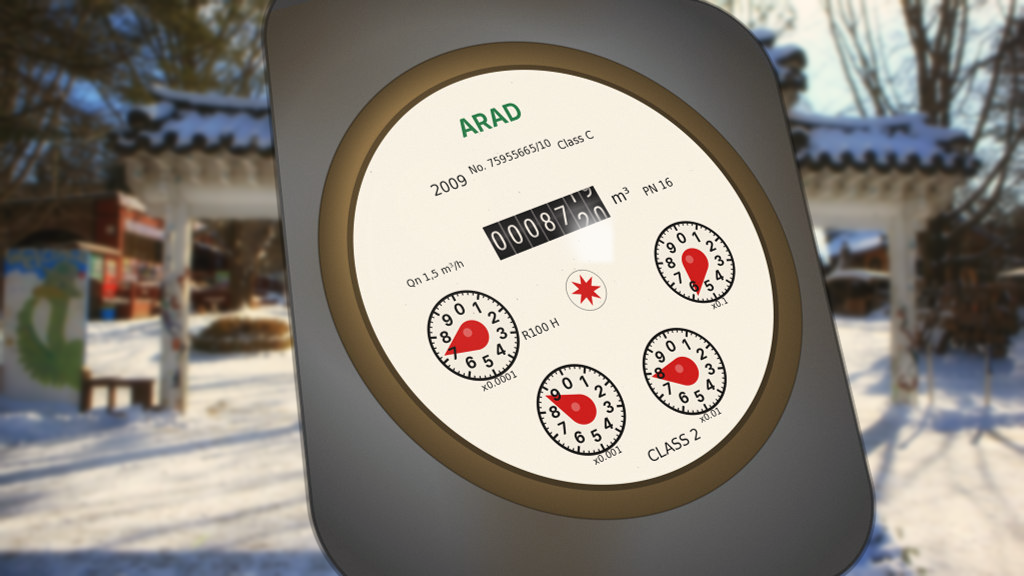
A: 8719.5787 m³
